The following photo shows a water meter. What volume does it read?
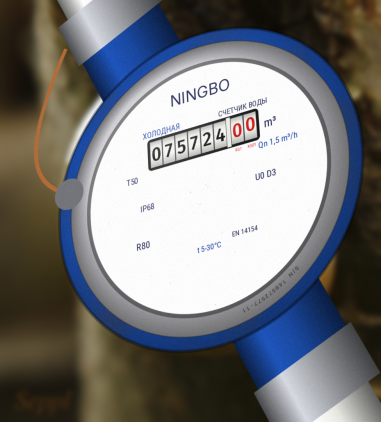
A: 75724.00 m³
